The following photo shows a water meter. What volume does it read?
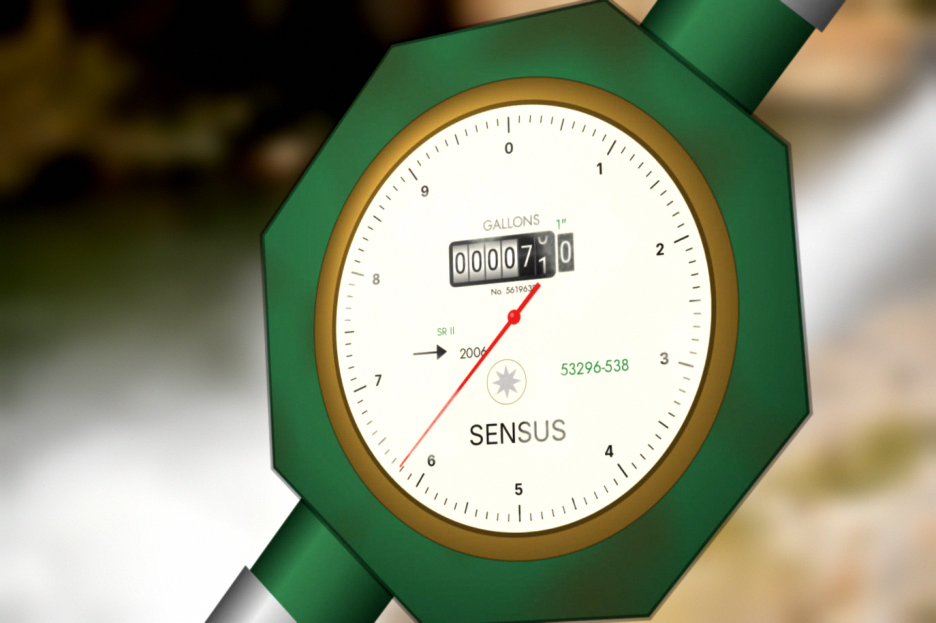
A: 706.2 gal
